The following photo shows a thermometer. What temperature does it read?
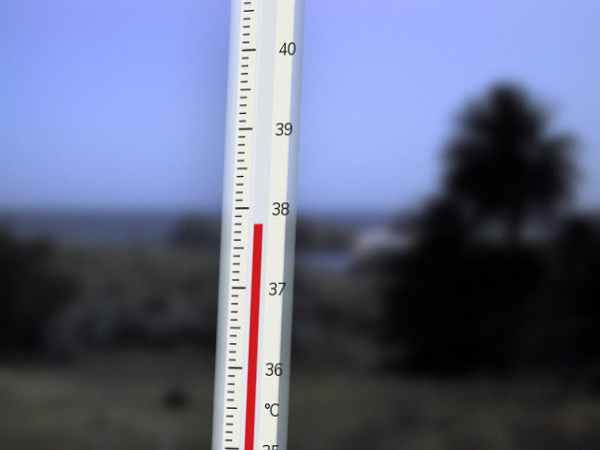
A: 37.8 °C
